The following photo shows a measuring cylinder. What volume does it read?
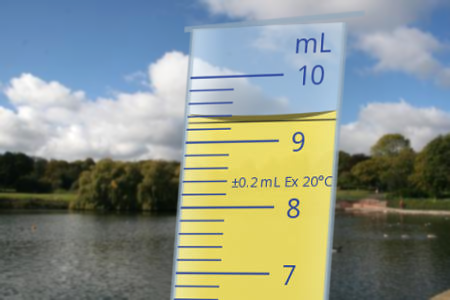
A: 9.3 mL
